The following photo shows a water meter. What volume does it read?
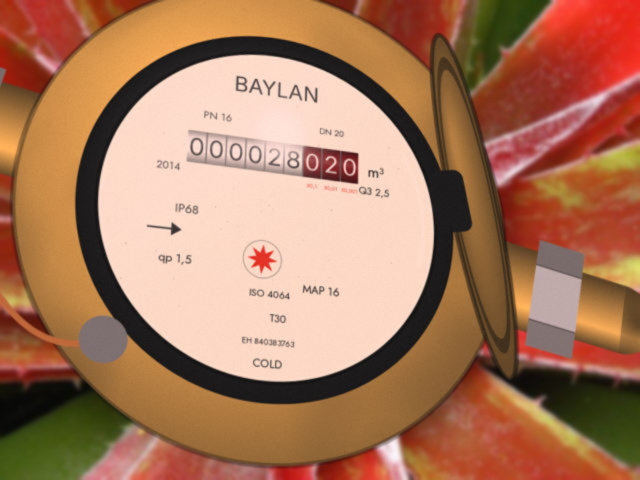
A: 28.020 m³
